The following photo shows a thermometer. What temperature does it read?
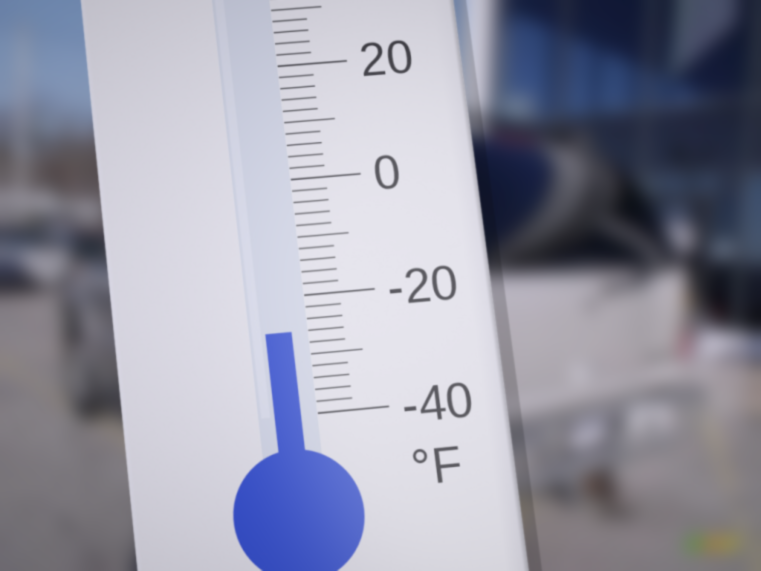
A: -26 °F
